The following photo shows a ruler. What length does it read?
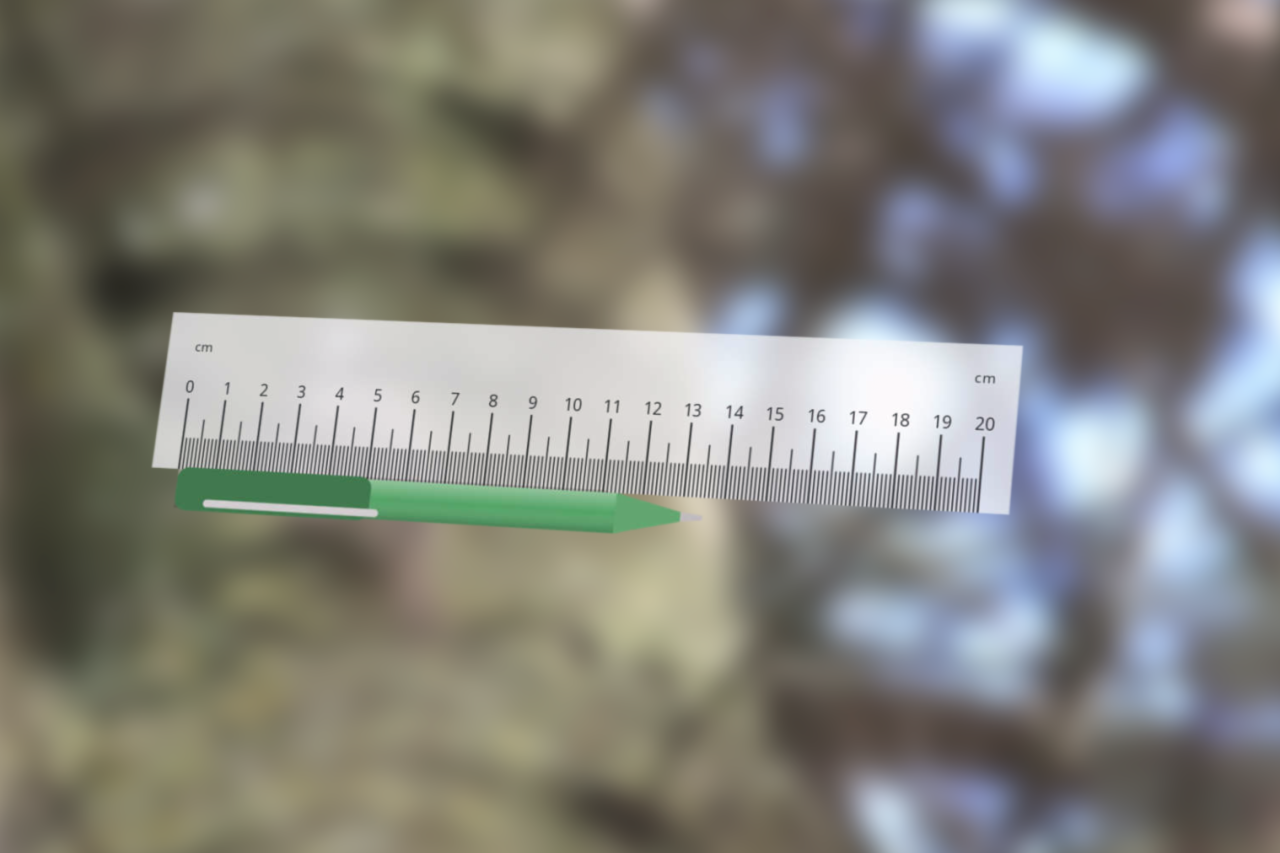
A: 13.5 cm
